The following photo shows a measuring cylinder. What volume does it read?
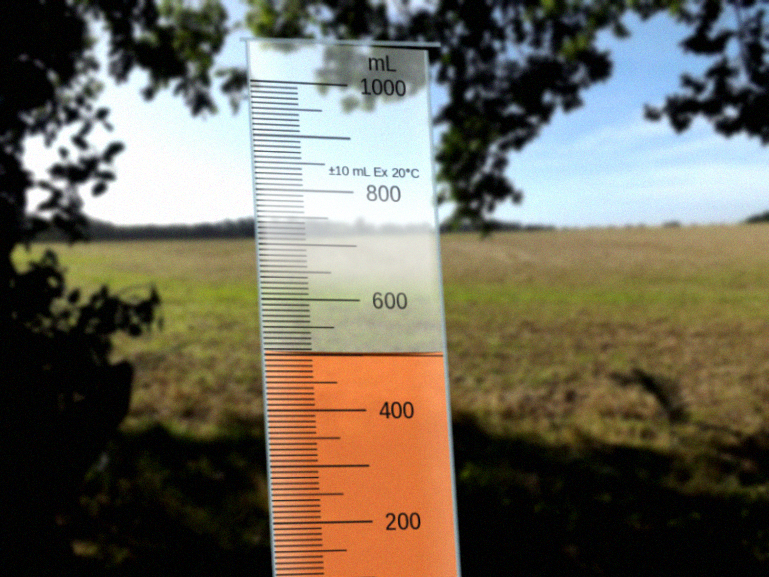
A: 500 mL
